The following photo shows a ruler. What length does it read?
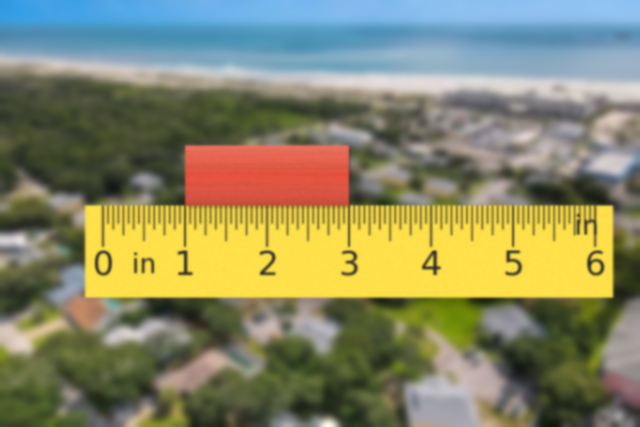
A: 2 in
